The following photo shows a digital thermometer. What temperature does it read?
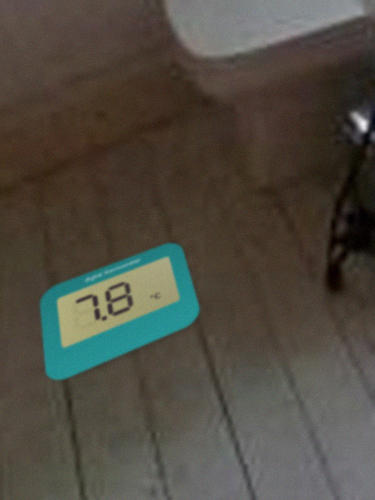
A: 7.8 °C
